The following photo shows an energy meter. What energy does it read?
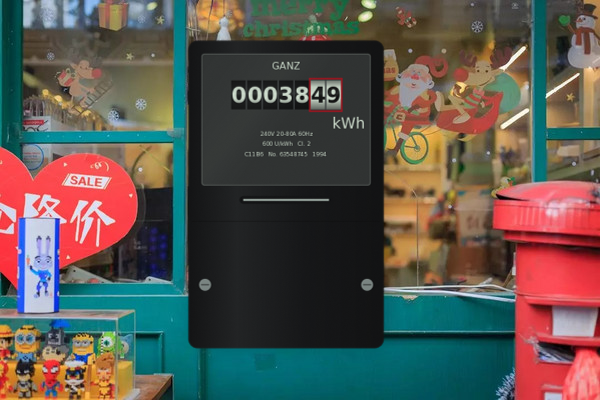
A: 38.49 kWh
